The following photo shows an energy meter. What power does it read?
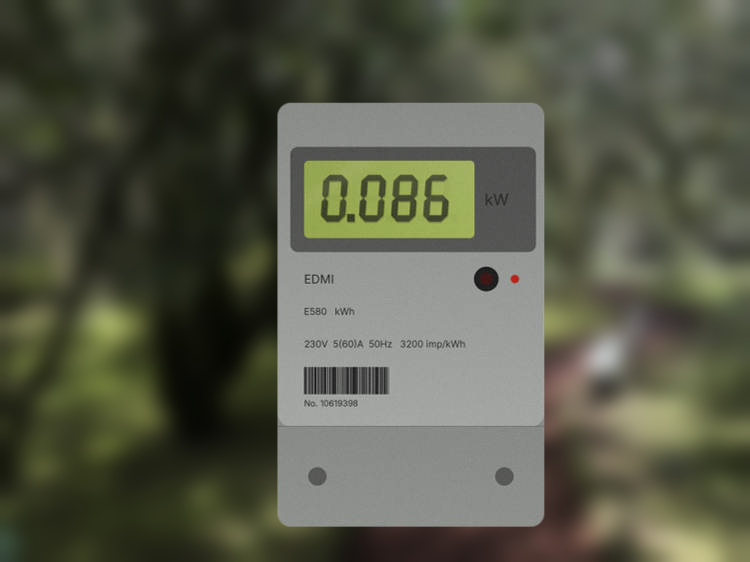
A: 0.086 kW
